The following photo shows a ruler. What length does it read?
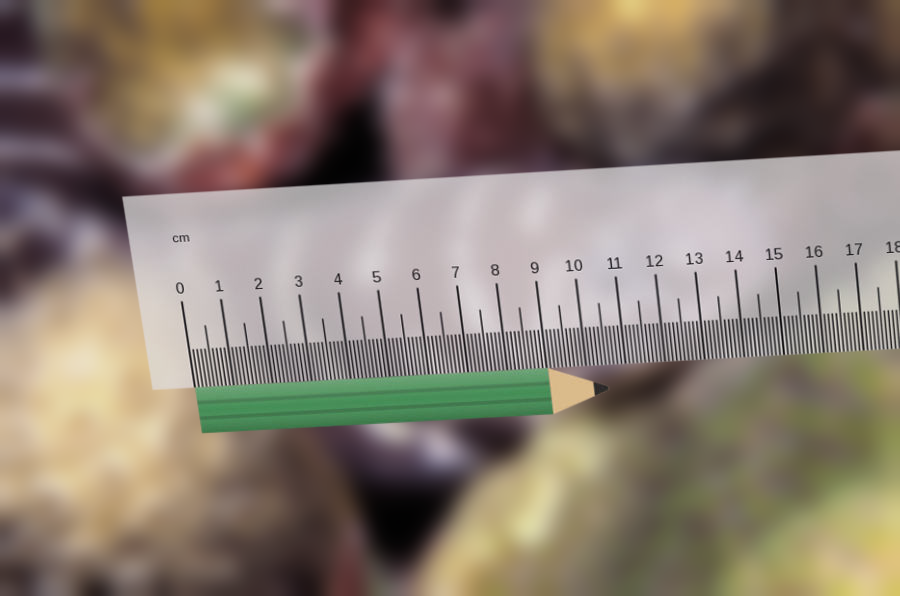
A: 10.5 cm
